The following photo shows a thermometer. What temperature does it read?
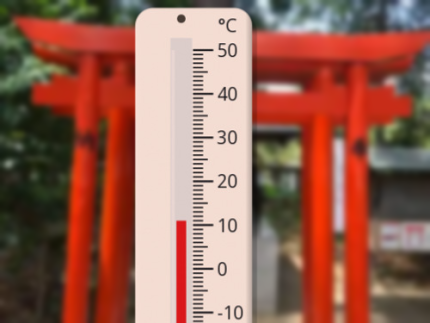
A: 11 °C
